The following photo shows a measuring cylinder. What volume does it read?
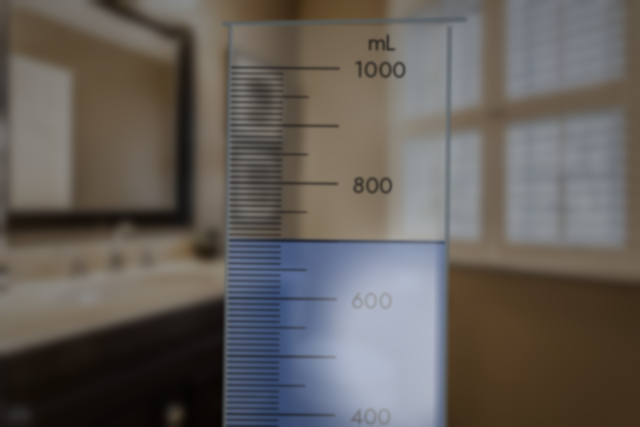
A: 700 mL
